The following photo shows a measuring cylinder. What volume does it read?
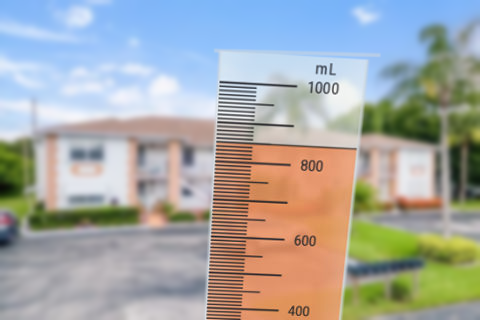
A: 850 mL
